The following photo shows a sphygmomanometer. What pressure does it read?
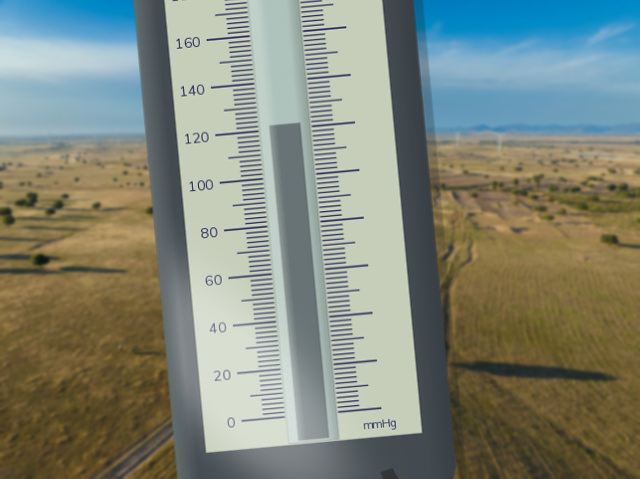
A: 122 mmHg
